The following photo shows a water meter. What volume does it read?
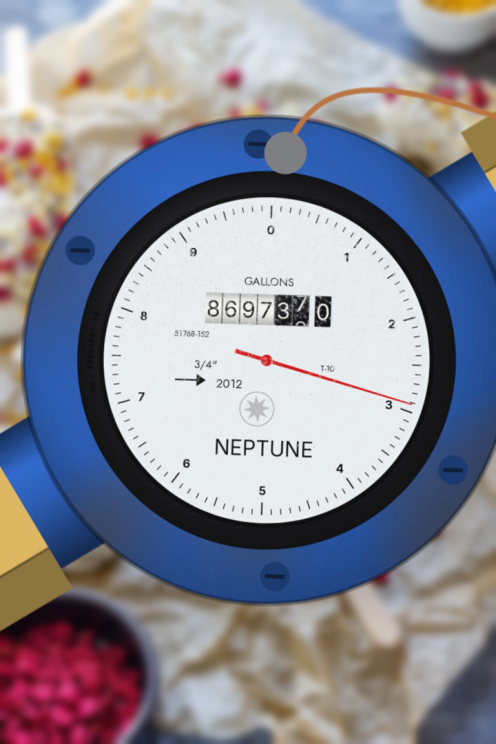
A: 8697372.9 gal
